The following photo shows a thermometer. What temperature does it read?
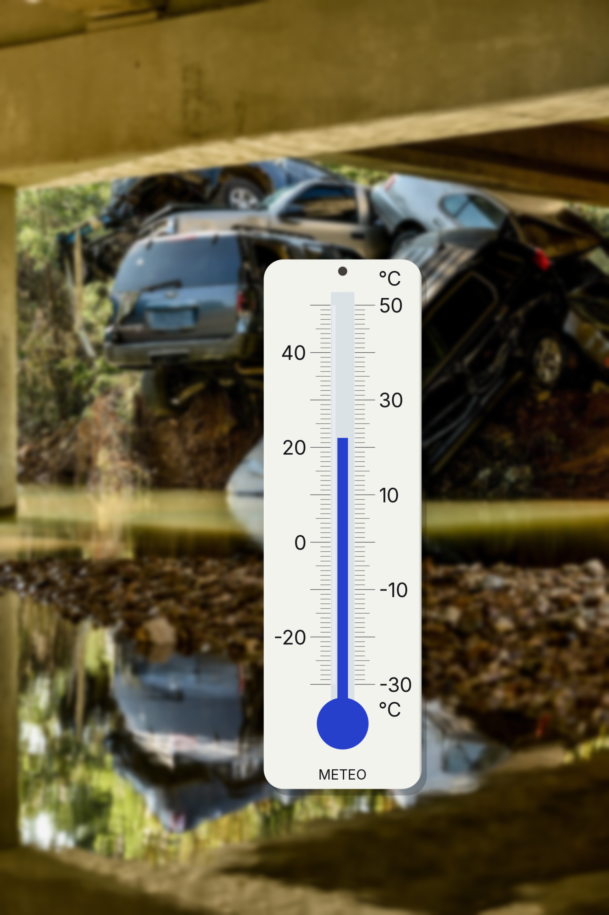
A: 22 °C
